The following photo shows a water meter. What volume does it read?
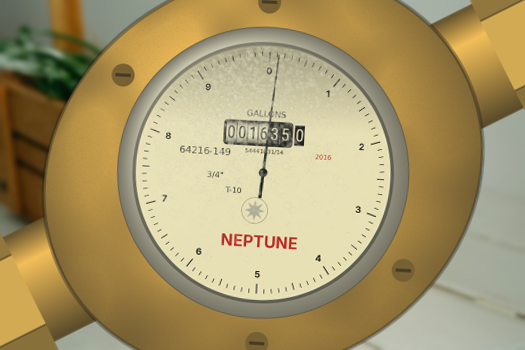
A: 16350.1 gal
